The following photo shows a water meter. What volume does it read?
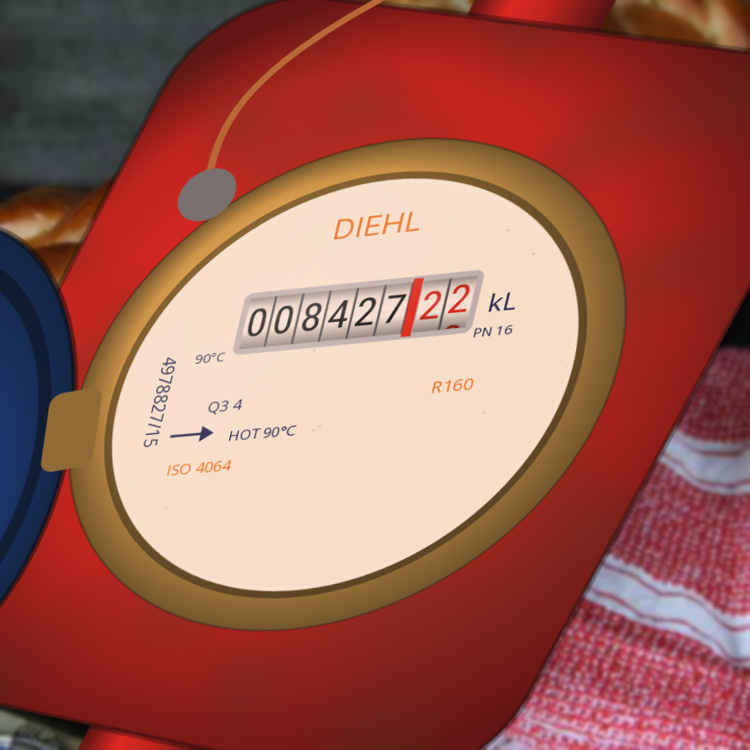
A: 8427.22 kL
